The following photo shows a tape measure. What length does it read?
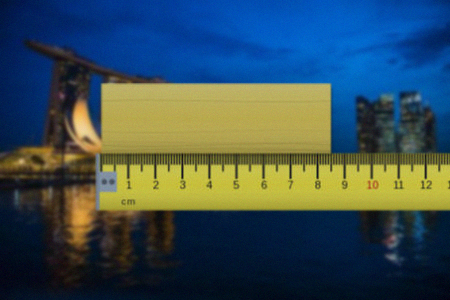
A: 8.5 cm
